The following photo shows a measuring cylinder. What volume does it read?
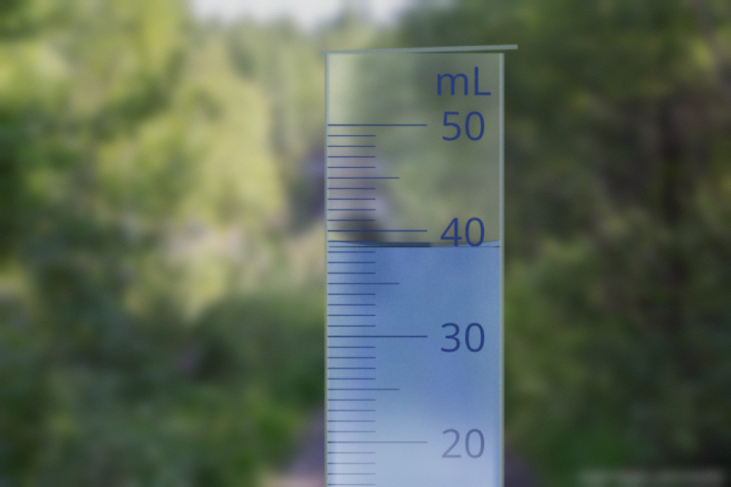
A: 38.5 mL
